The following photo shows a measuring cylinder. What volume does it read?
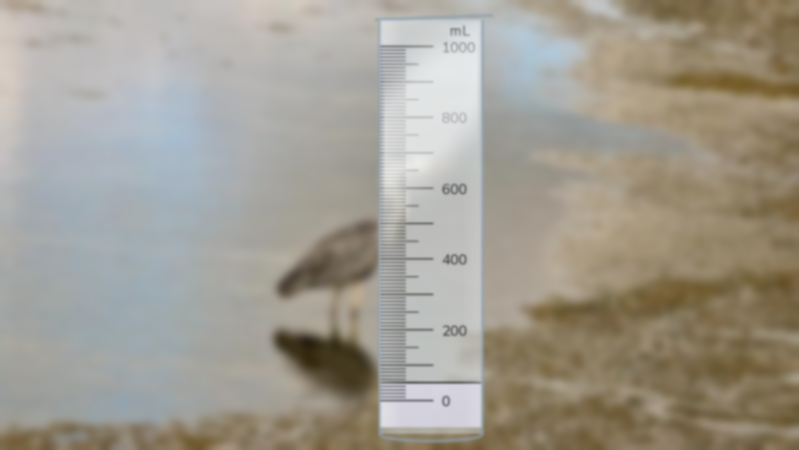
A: 50 mL
